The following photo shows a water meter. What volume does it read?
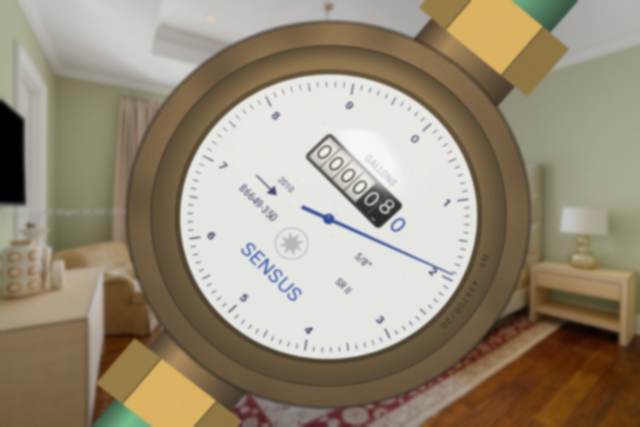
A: 81.9 gal
